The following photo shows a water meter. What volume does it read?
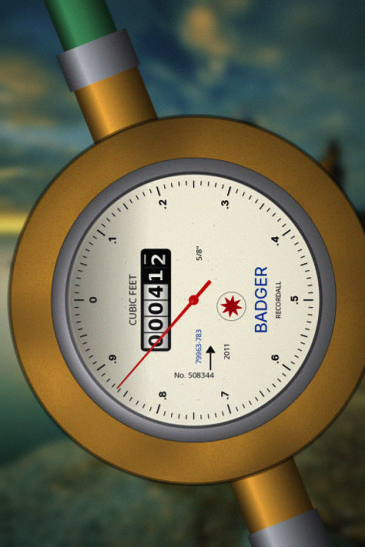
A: 411.86 ft³
